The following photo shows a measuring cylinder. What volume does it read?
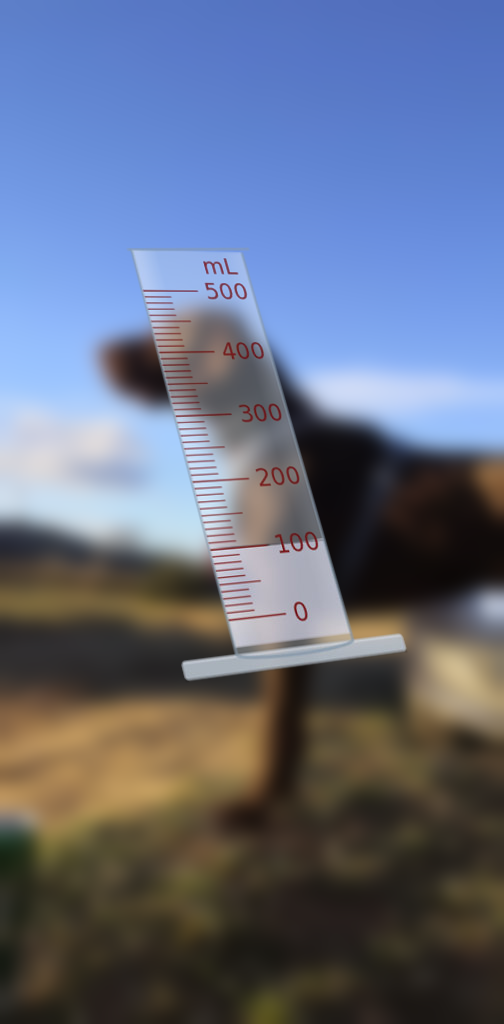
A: 100 mL
